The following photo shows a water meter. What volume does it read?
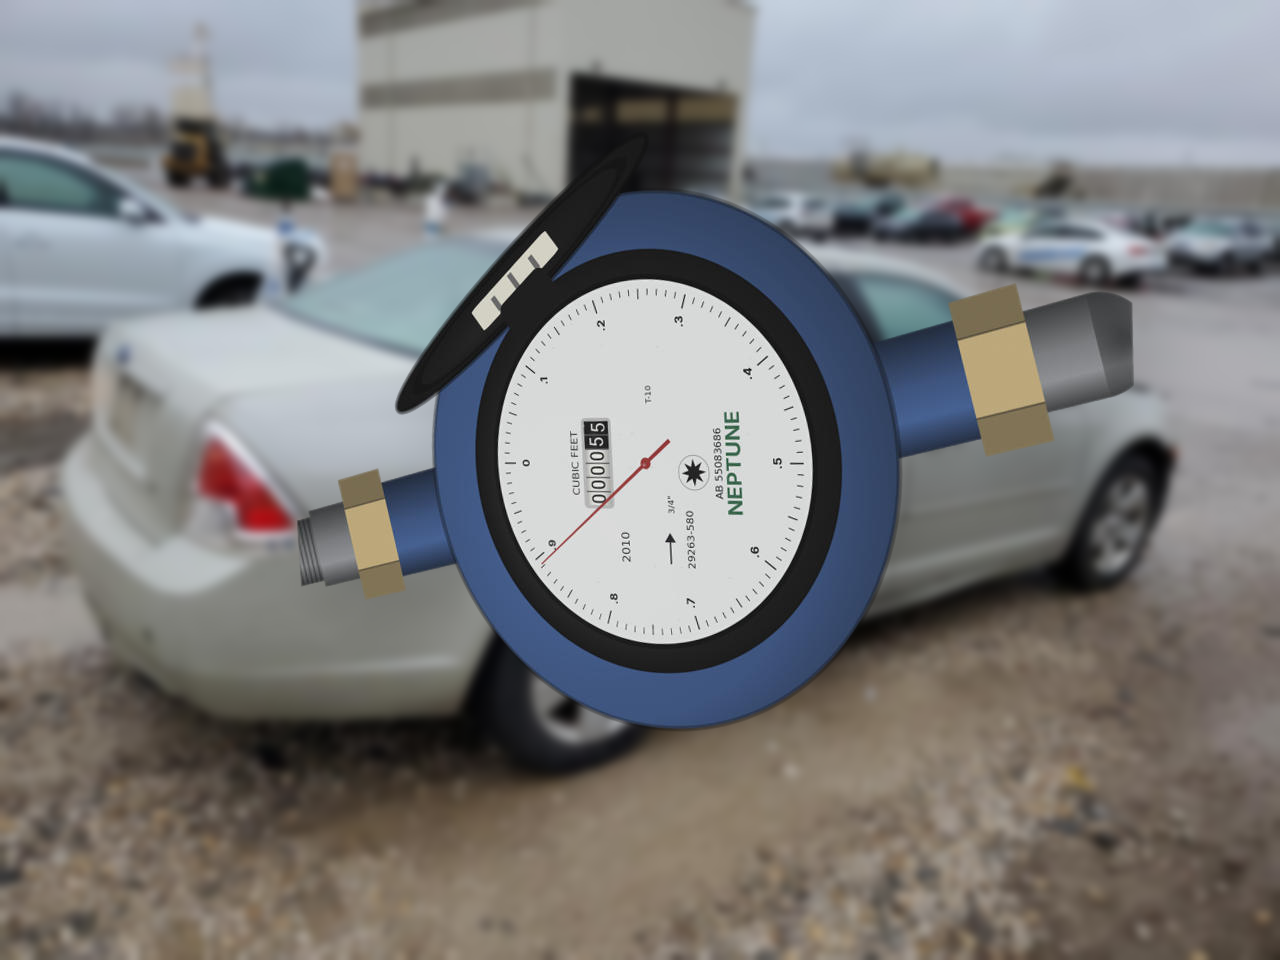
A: 54.89 ft³
